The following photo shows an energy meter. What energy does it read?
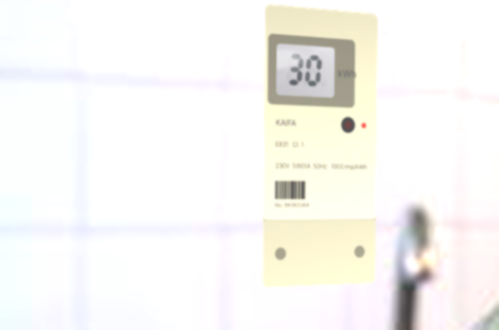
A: 30 kWh
